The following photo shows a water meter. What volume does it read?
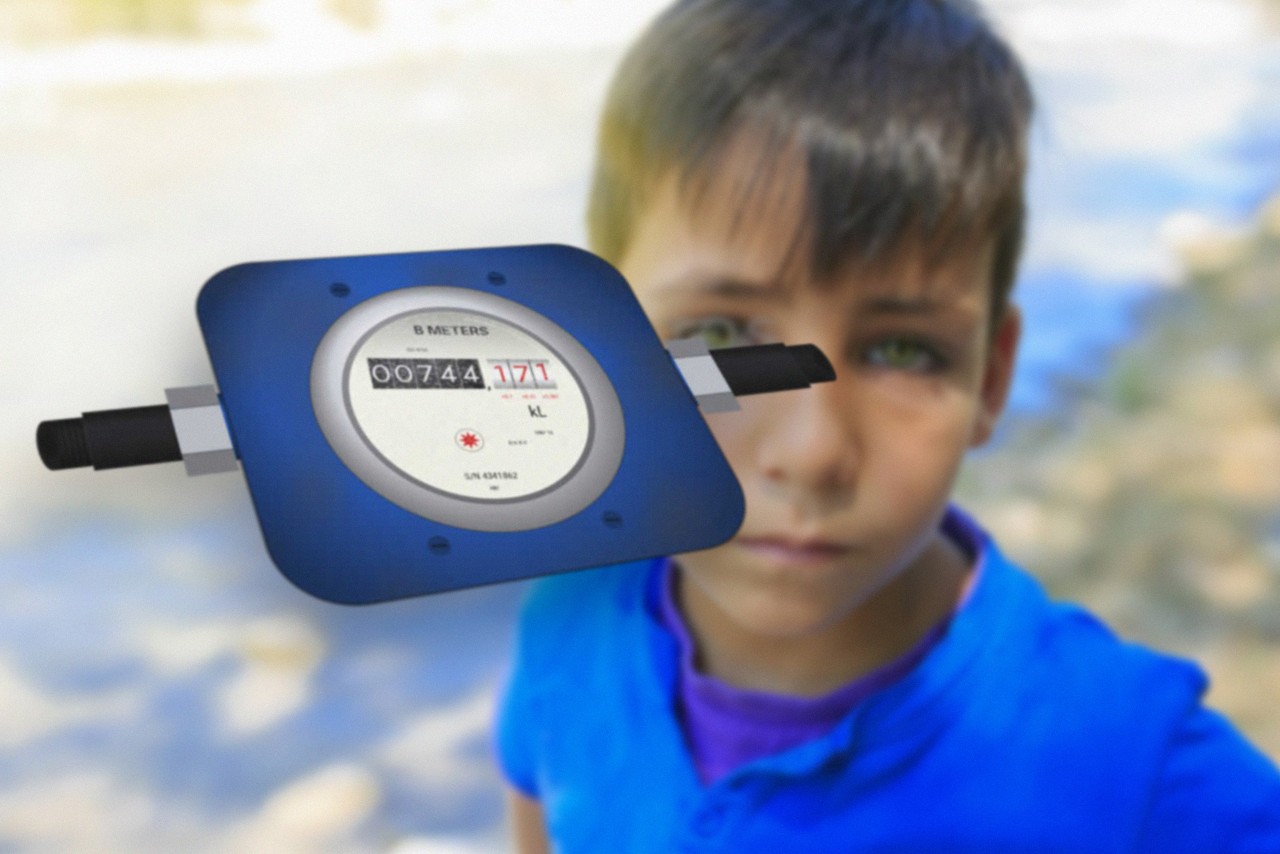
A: 744.171 kL
